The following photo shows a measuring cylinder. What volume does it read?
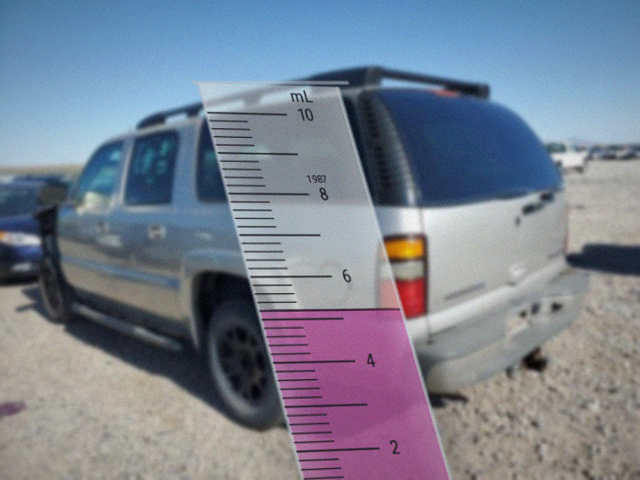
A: 5.2 mL
